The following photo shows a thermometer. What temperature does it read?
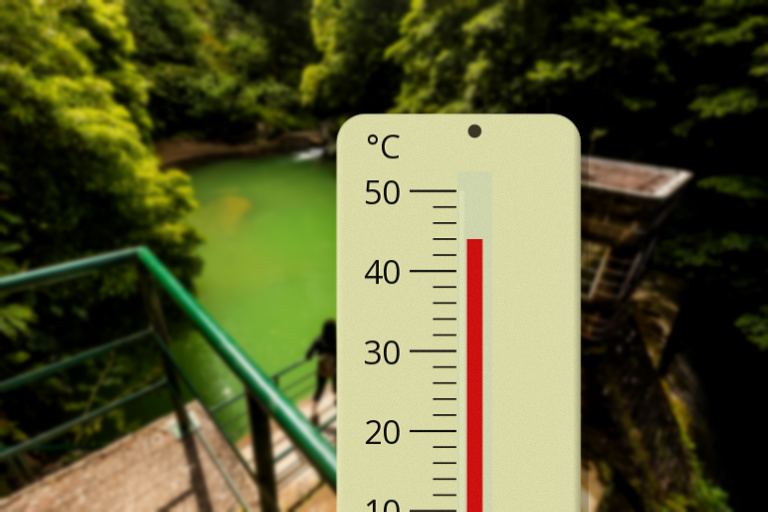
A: 44 °C
